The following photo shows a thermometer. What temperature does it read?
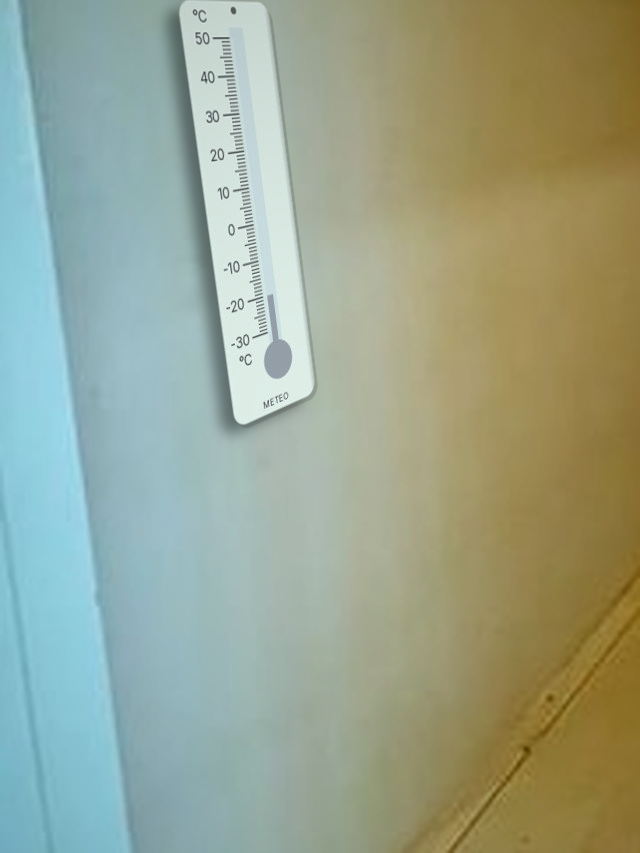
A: -20 °C
